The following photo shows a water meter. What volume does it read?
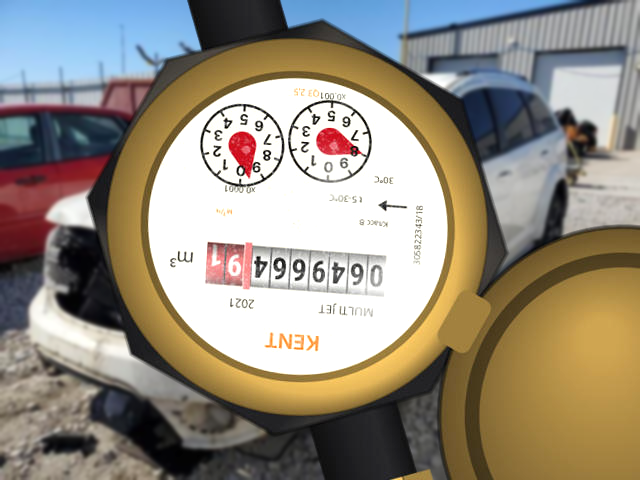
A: 649664.9079 m³
